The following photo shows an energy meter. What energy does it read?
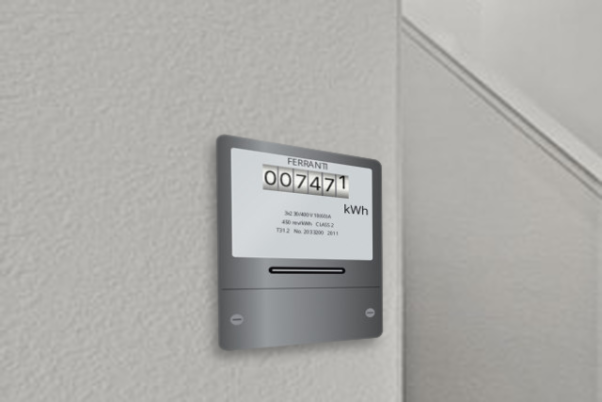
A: 7471 kWh
